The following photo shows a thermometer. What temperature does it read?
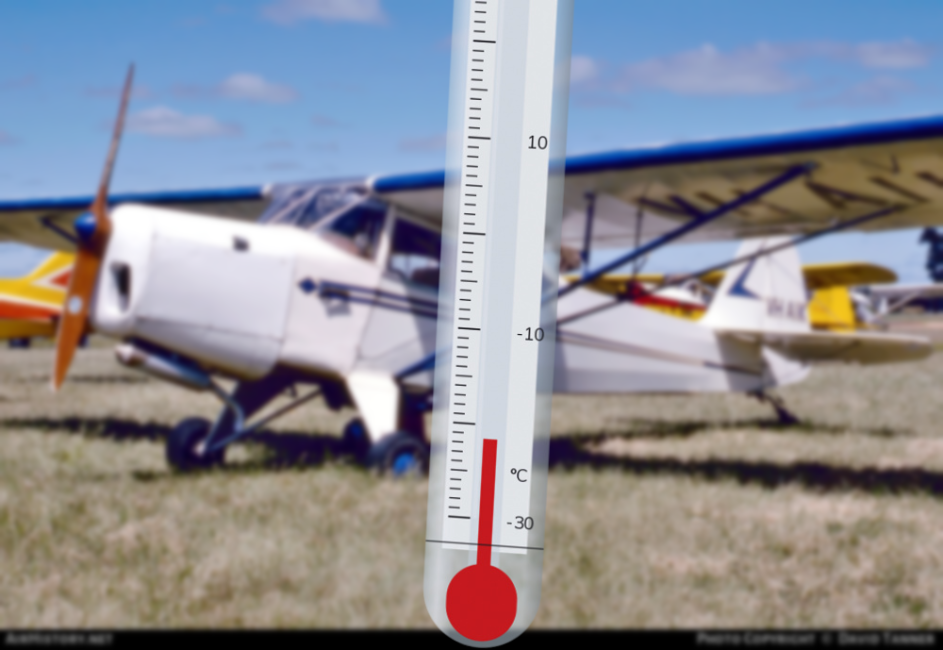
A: -21.5 °C
